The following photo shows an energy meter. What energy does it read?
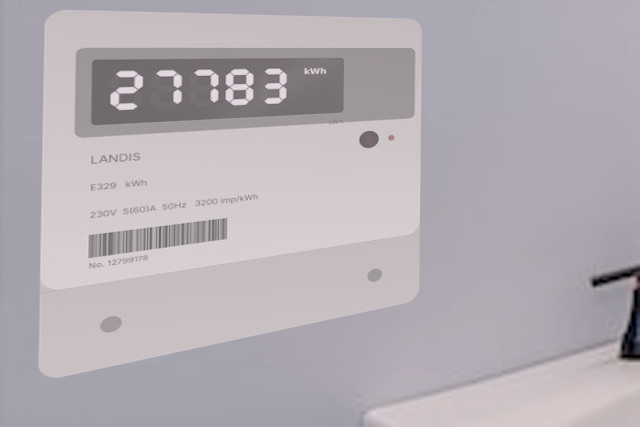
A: 27783 kWh
